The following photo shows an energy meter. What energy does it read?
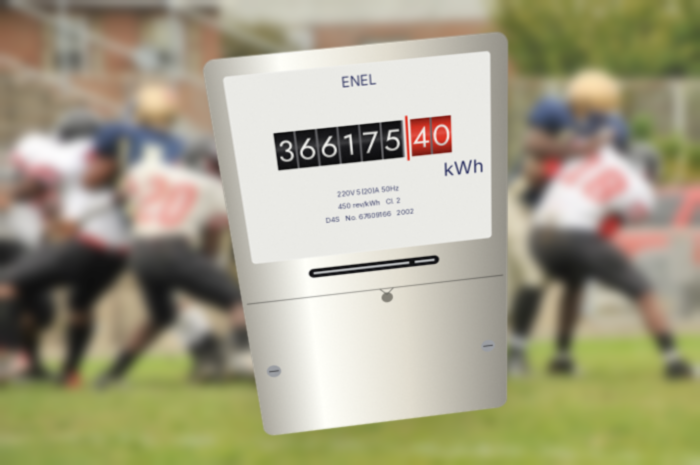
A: 366175.40 kWh
